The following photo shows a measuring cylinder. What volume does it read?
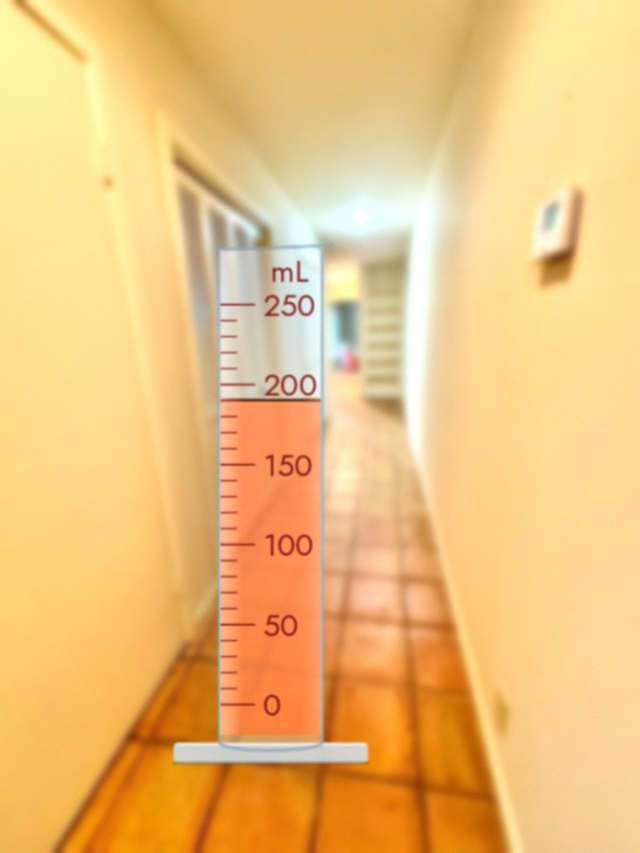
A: 190 mL
